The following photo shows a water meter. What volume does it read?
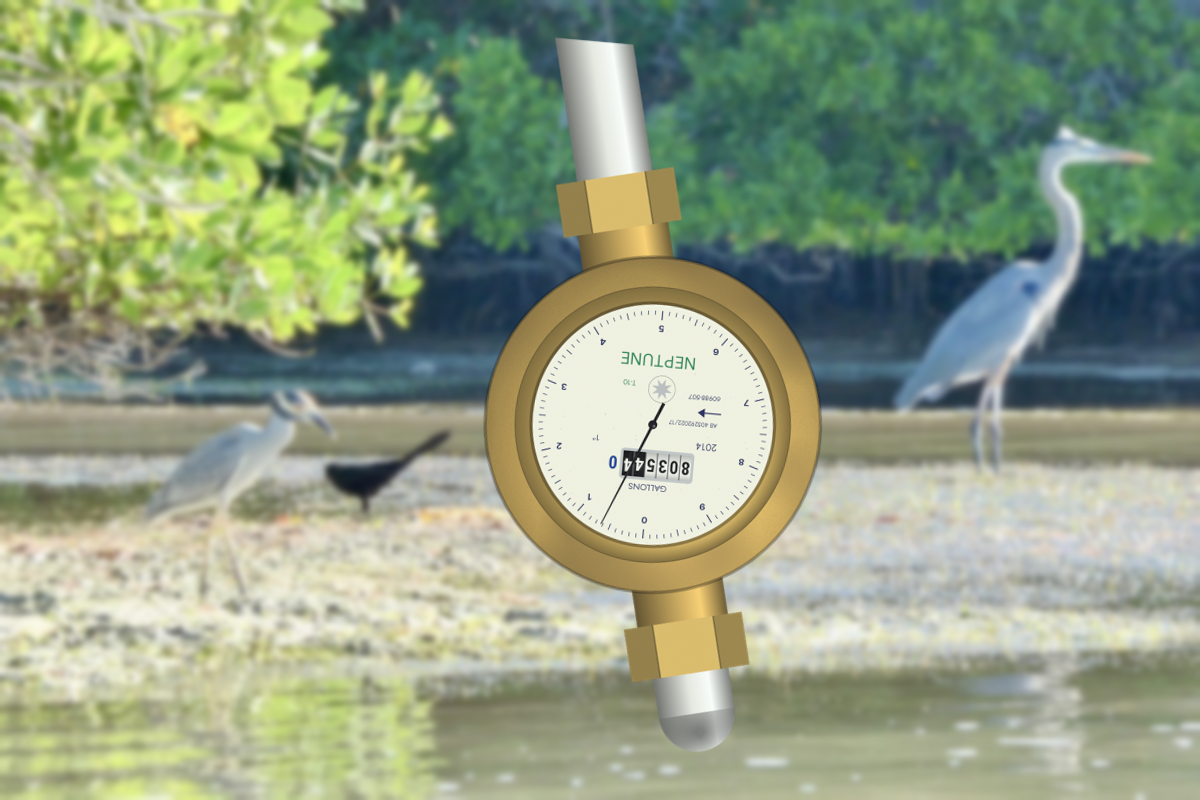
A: 8035440.6 gal
